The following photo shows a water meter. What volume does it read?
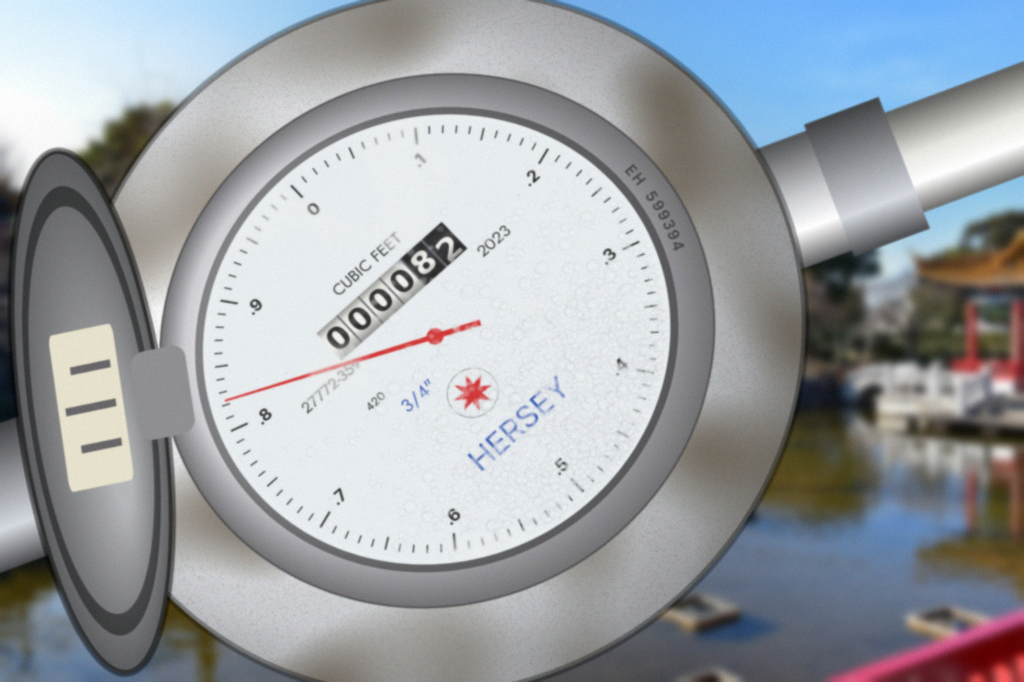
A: 81.82 ft³
